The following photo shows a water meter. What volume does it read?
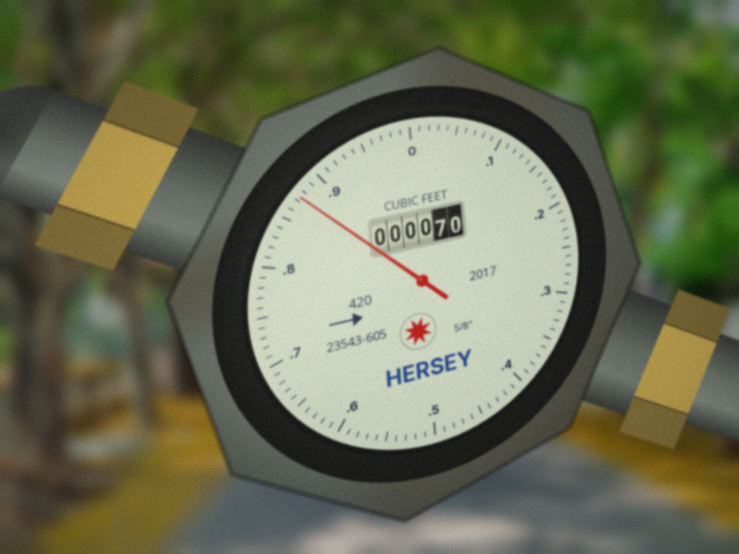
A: 69.87 ft³
